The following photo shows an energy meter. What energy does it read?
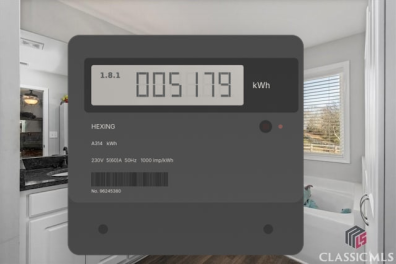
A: 5179 kWh
